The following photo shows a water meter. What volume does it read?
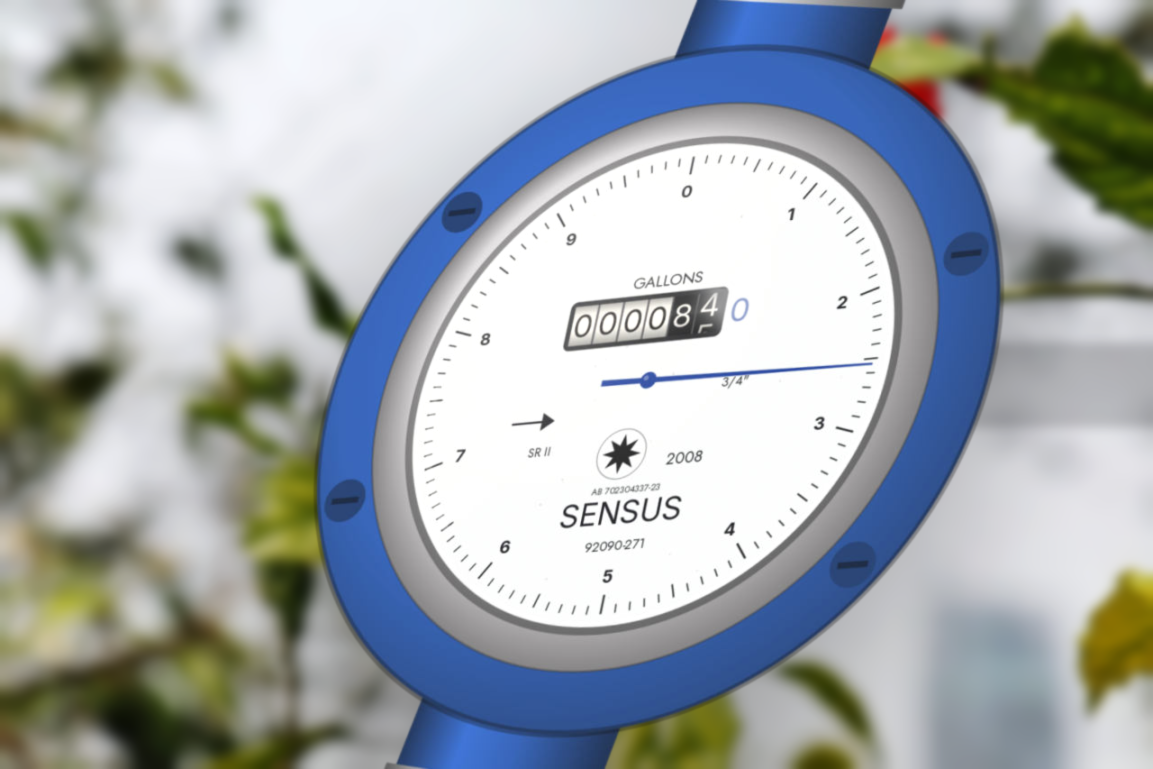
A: 842.5 gal
